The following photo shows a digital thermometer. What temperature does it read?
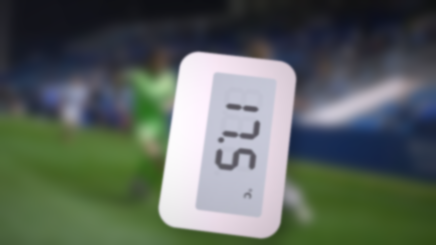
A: 17.5 °C
